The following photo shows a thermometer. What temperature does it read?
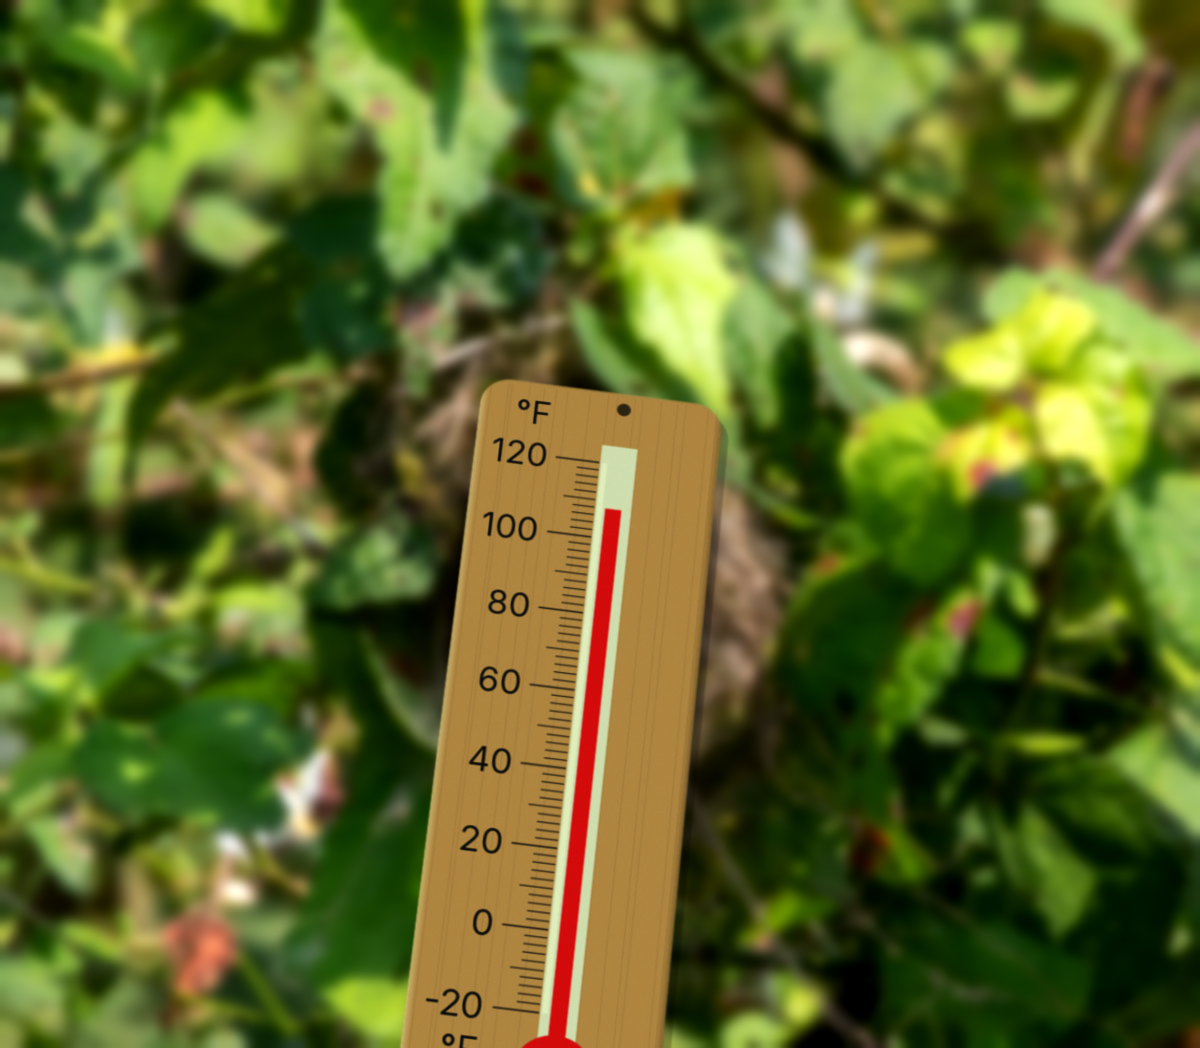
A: 108 °F
